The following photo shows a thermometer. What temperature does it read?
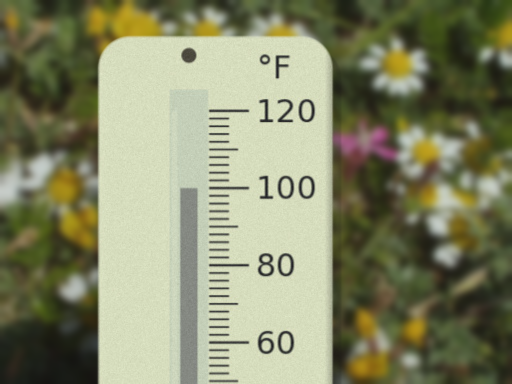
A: 100 °F
